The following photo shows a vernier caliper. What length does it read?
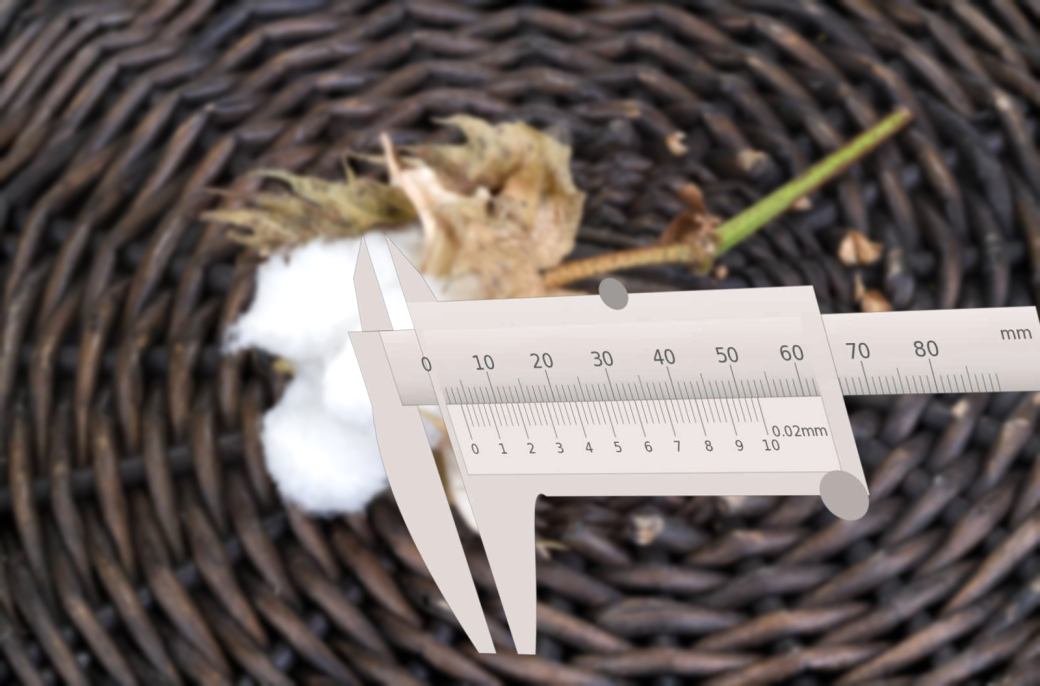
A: 3.8 mm
